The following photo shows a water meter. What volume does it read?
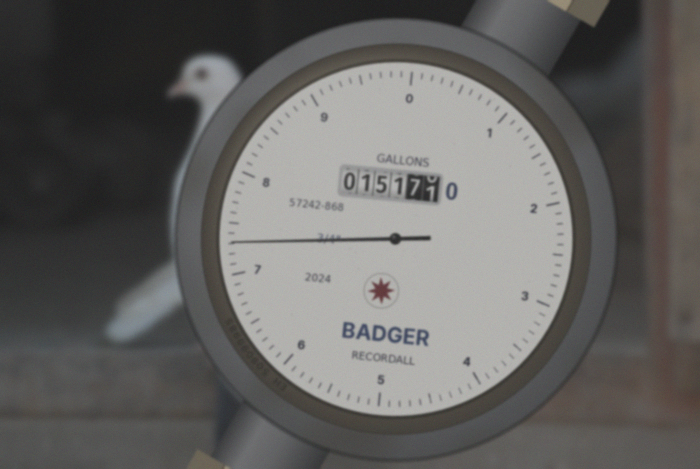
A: 151707.3 gal
